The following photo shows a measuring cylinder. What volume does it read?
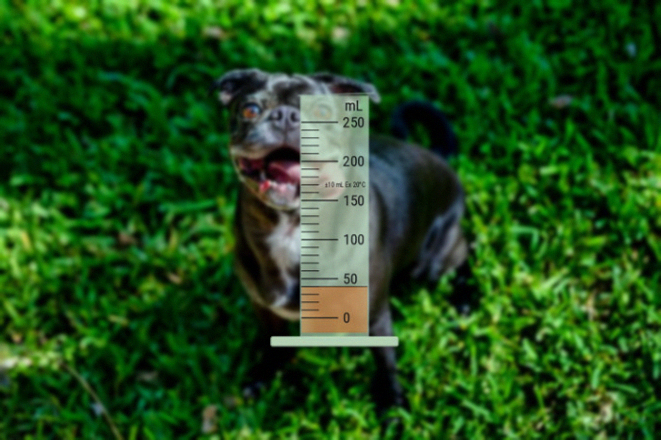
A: 40 mL
